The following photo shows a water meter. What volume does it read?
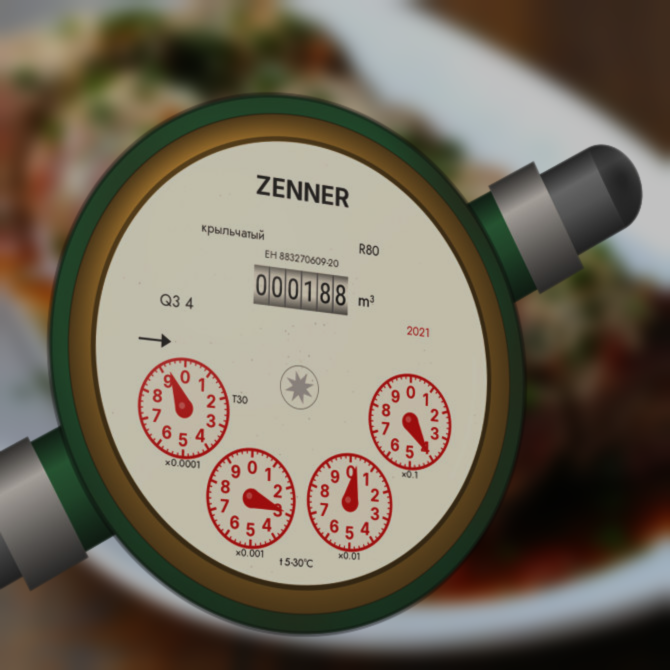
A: 188.4029 m³
